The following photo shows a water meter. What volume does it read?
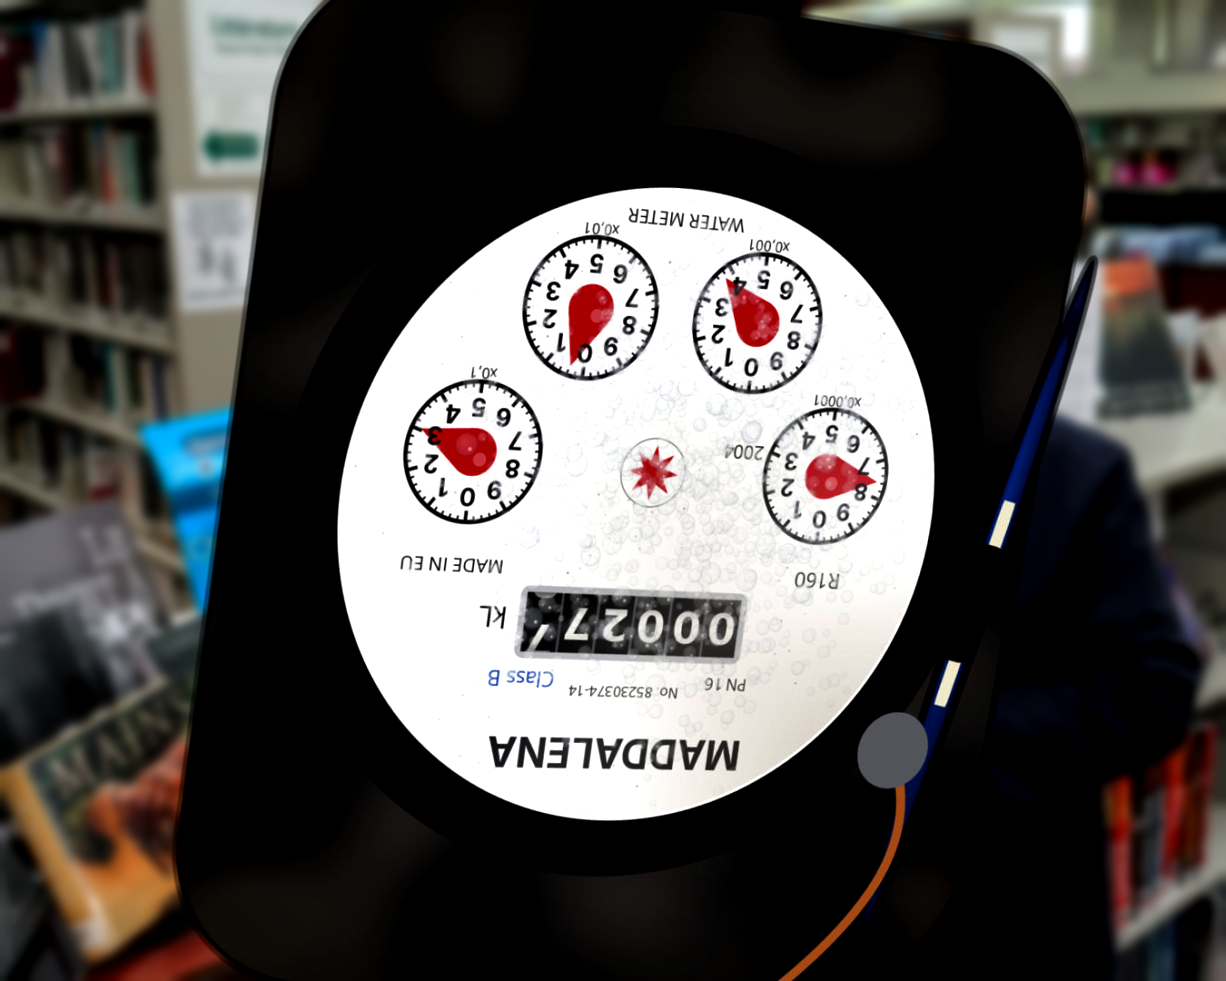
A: 277.3037 kL
